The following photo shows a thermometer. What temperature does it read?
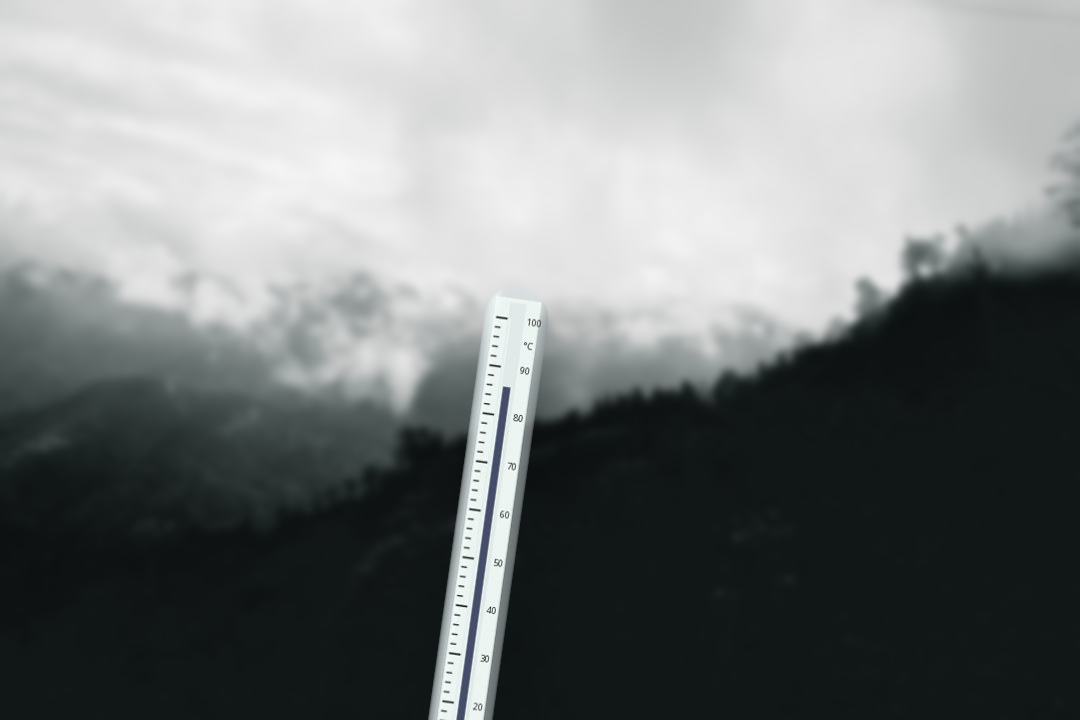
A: 86 °C
